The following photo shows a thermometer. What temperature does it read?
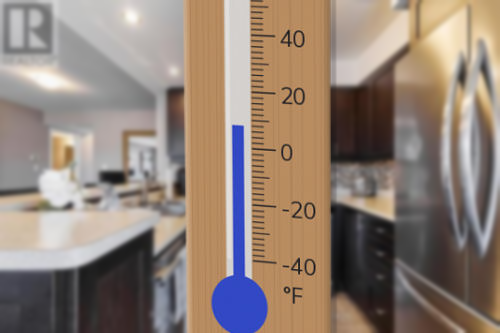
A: 8 °F
